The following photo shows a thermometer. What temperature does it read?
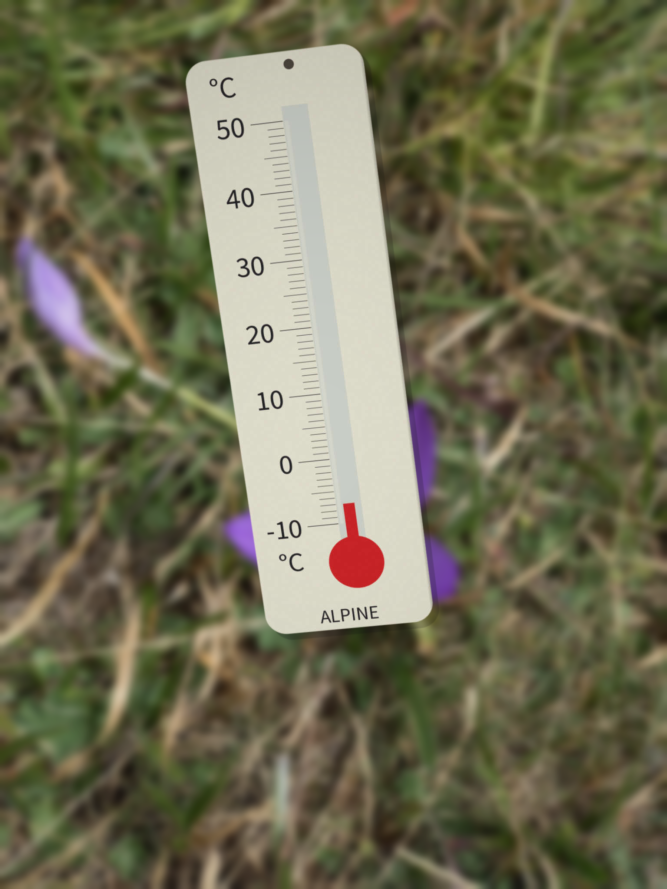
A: -7 °C
